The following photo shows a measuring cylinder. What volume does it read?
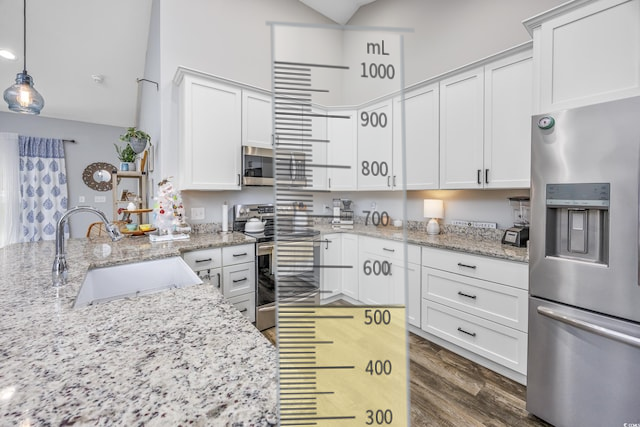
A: 520 mL
